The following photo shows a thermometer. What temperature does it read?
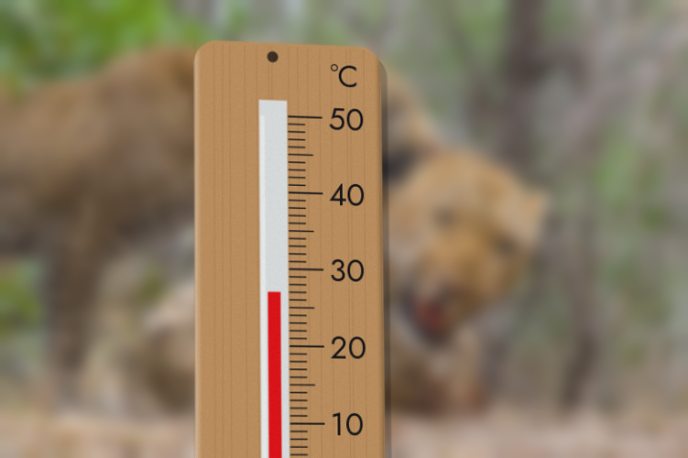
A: 27 °C
